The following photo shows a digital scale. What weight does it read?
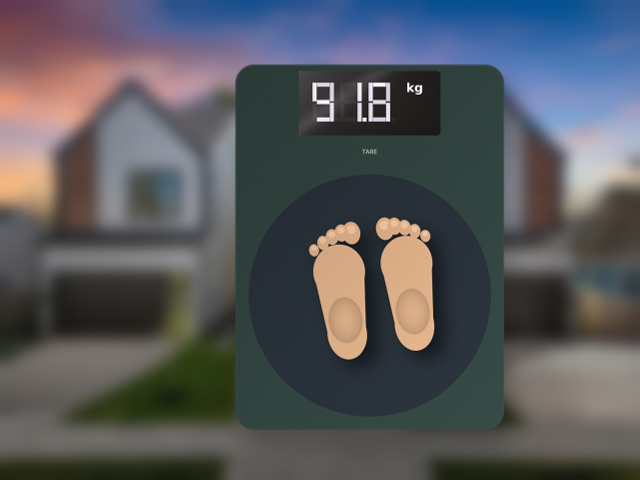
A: 91.8 kg
